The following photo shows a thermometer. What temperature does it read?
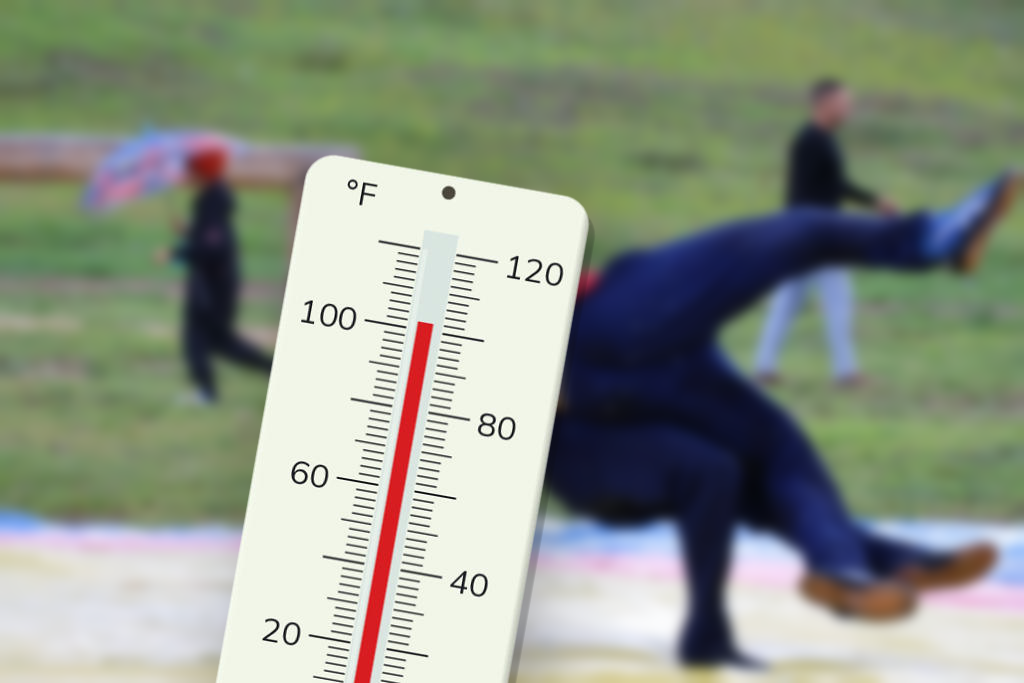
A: 102 °F
